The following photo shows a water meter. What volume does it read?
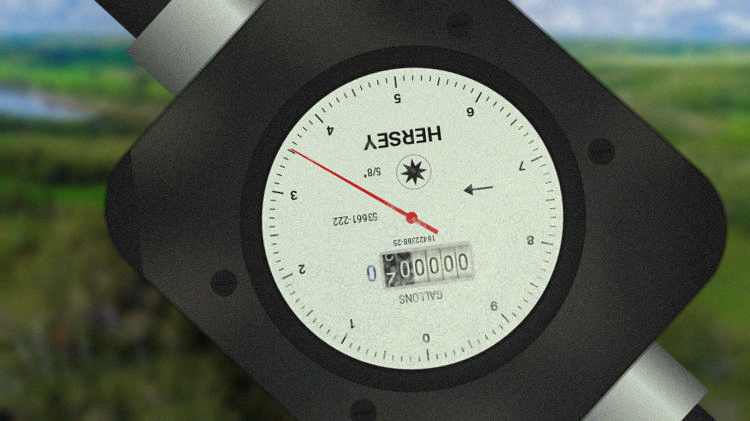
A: 23.5 gal
